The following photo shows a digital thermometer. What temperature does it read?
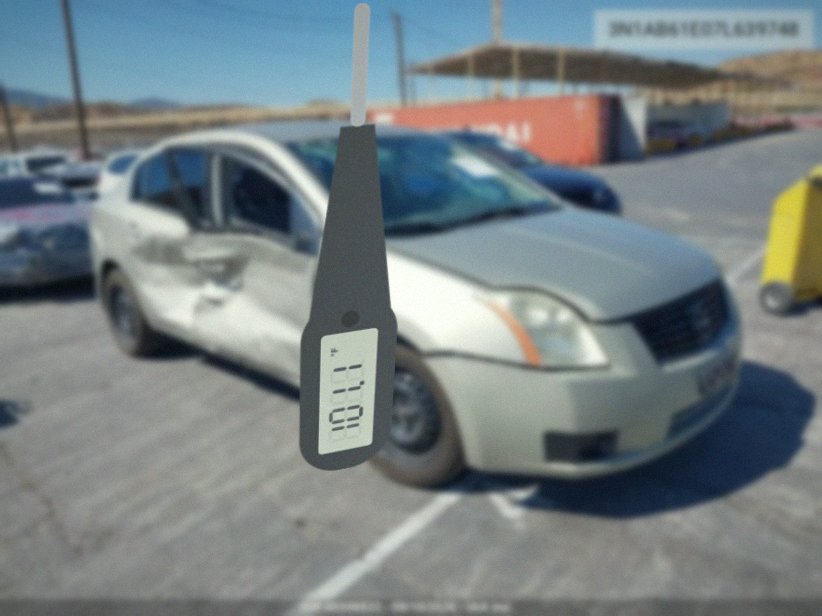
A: 101.1 °F
